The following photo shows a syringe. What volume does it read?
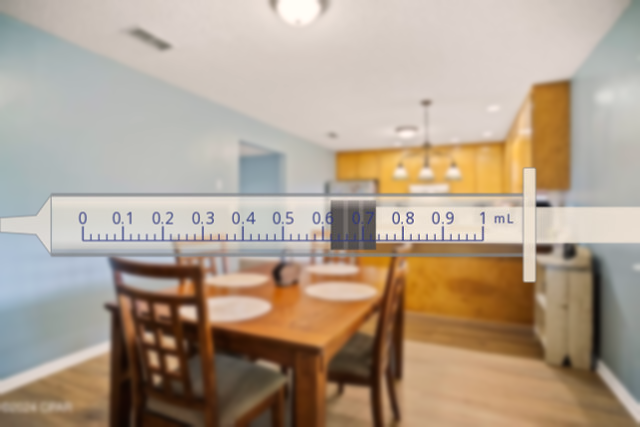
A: 0.62 mL
